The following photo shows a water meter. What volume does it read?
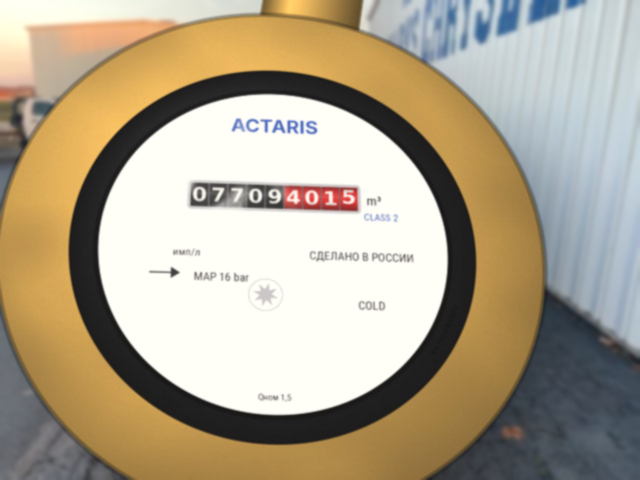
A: 7709.4015 m³
